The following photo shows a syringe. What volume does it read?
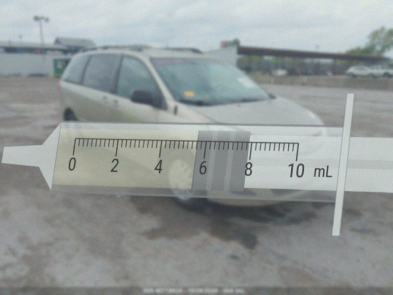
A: 5.6 mL
